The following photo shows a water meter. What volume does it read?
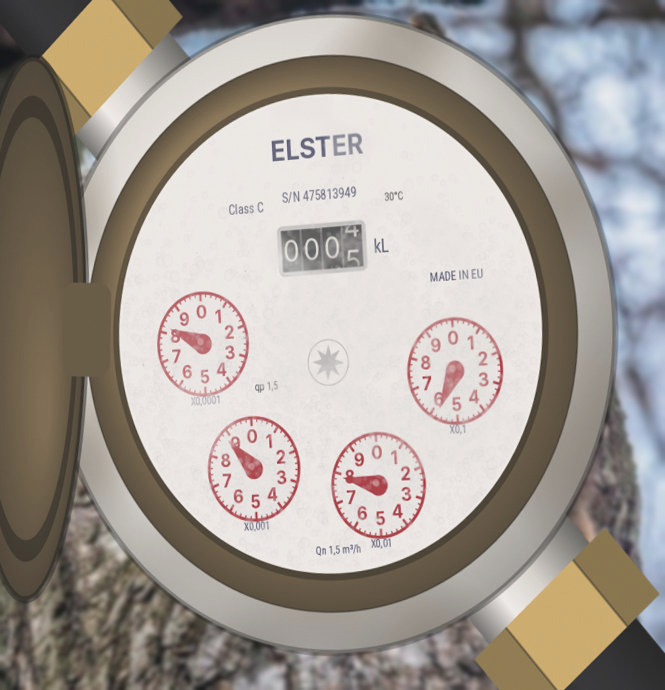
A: 4.5788 kL
